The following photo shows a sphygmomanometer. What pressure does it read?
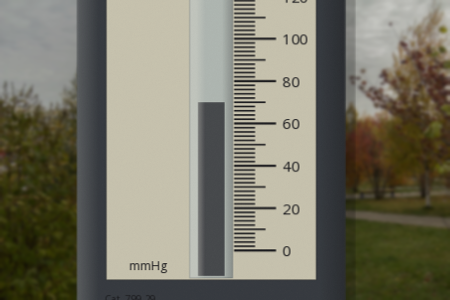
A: 70 mmHg
